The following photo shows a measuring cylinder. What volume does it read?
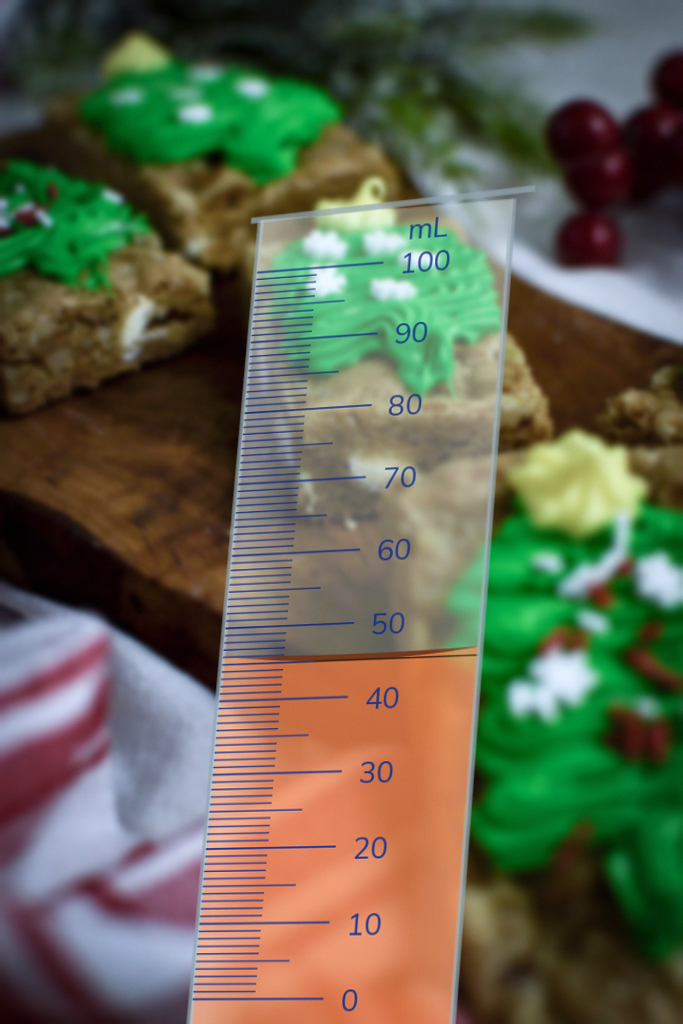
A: 45 mL
